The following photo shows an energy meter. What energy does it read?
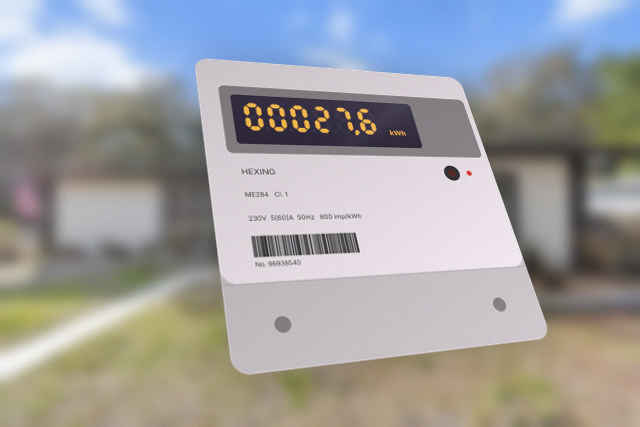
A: 27.6 kWh
